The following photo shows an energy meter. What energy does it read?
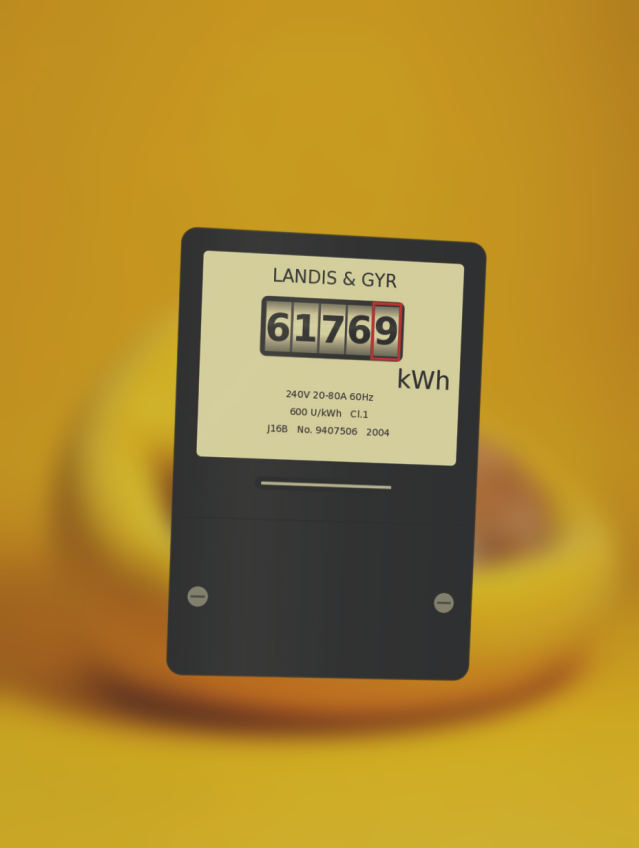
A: 6176.9 kWh
